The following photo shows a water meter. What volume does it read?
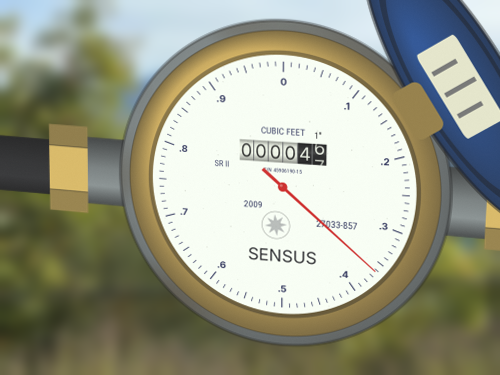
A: 46.36 ft³
